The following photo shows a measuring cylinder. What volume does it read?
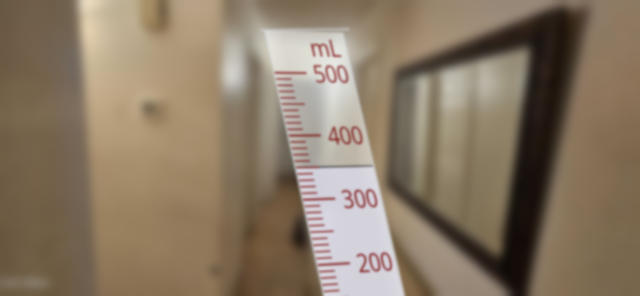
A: 350 mL
